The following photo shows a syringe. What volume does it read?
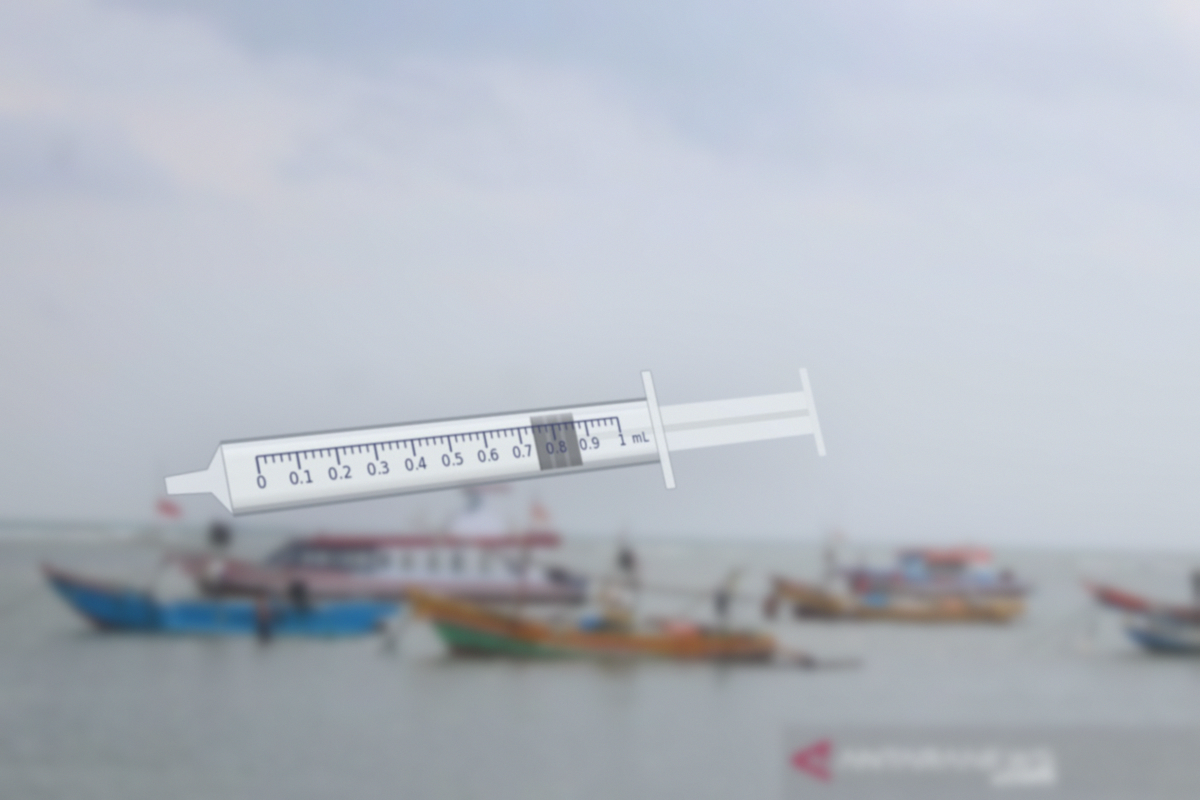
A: 0.74 mL
